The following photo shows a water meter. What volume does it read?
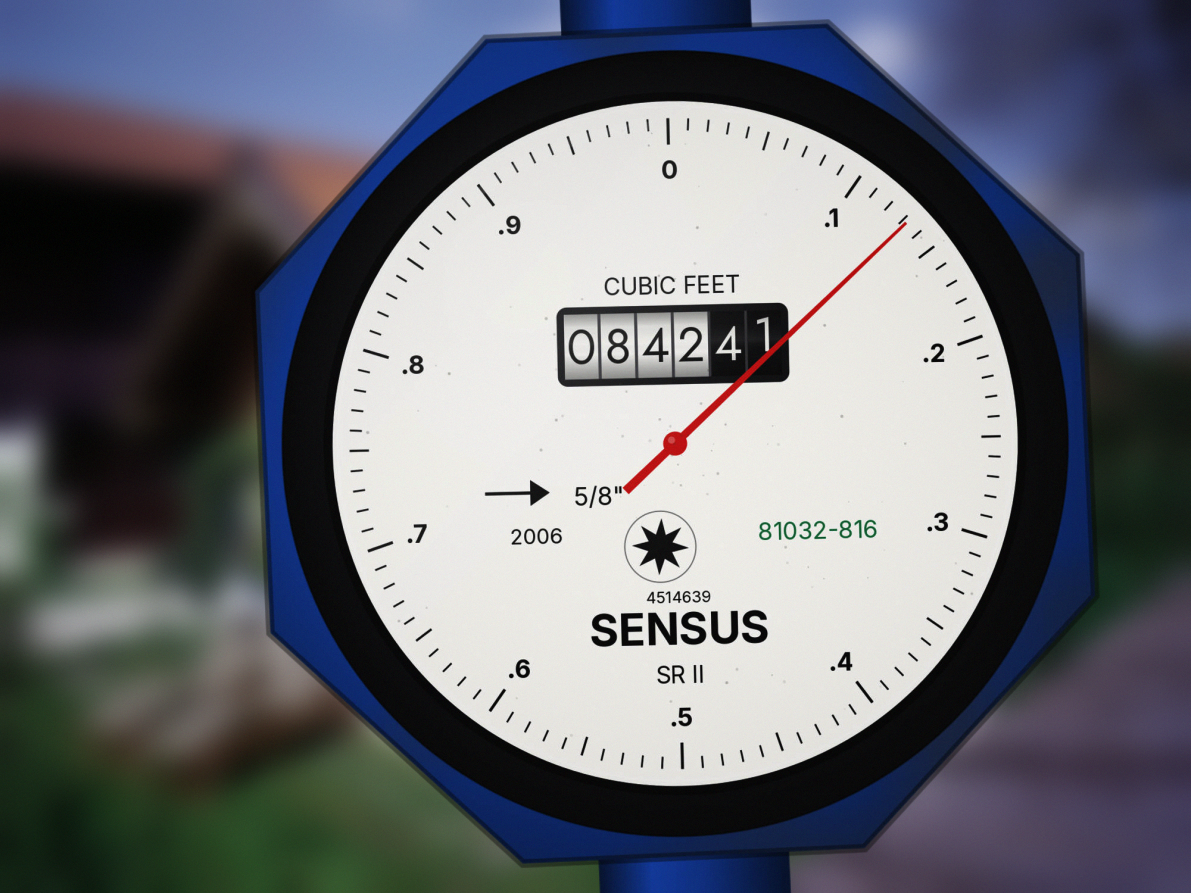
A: 84241.13 ft³
